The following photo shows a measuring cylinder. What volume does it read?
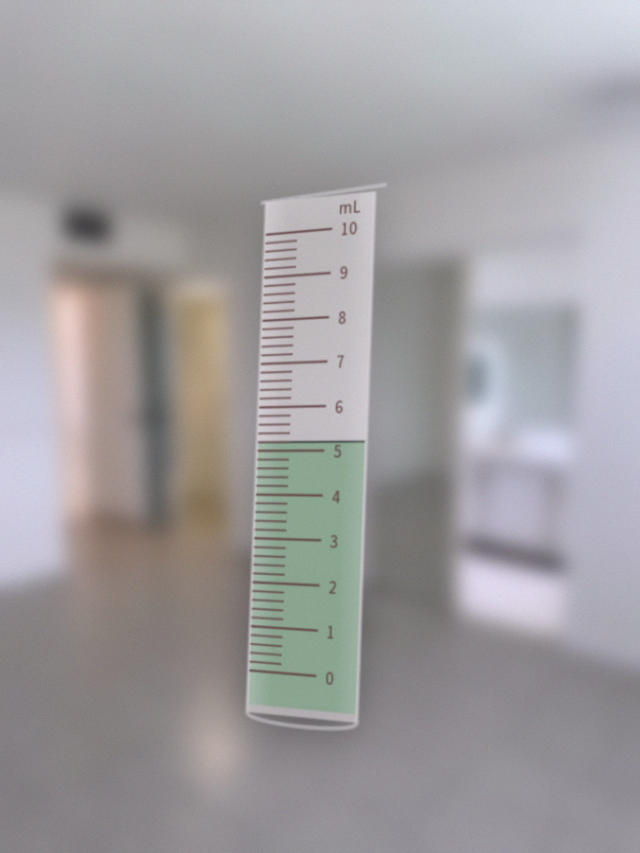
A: 5.2 mL
